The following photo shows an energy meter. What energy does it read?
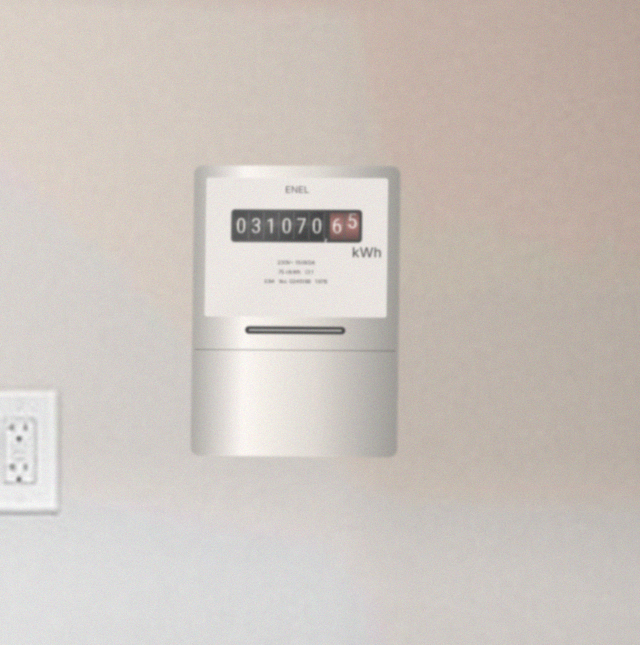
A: 31070.65 kWh
